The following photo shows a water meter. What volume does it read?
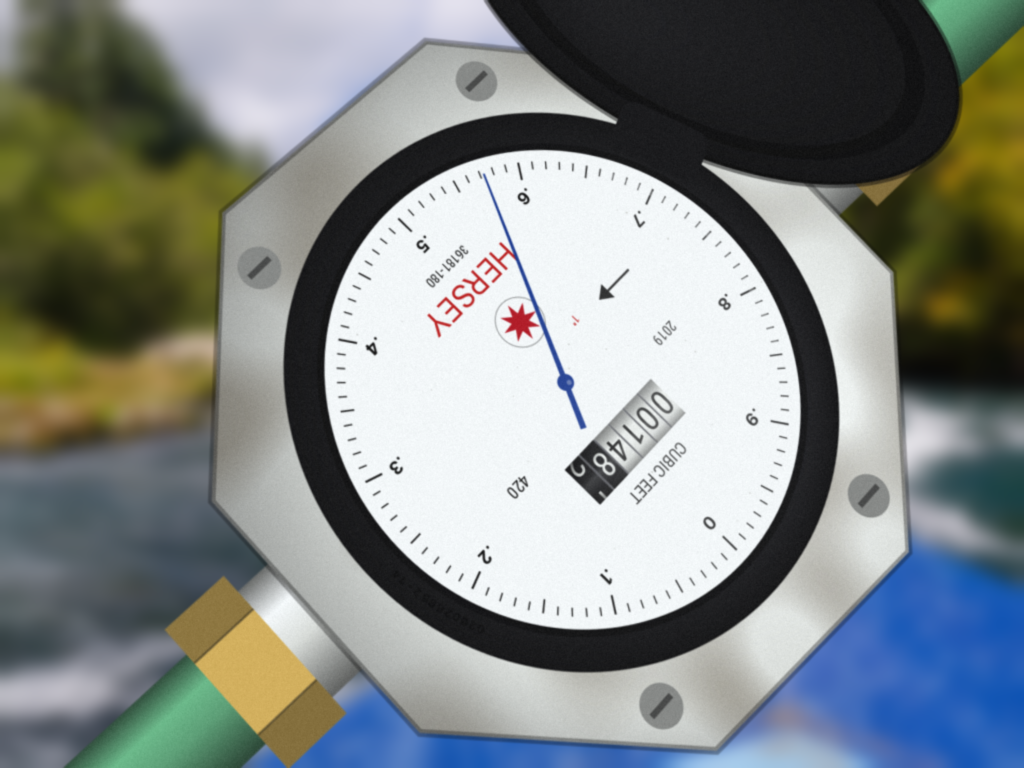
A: 1481.57 ft³
